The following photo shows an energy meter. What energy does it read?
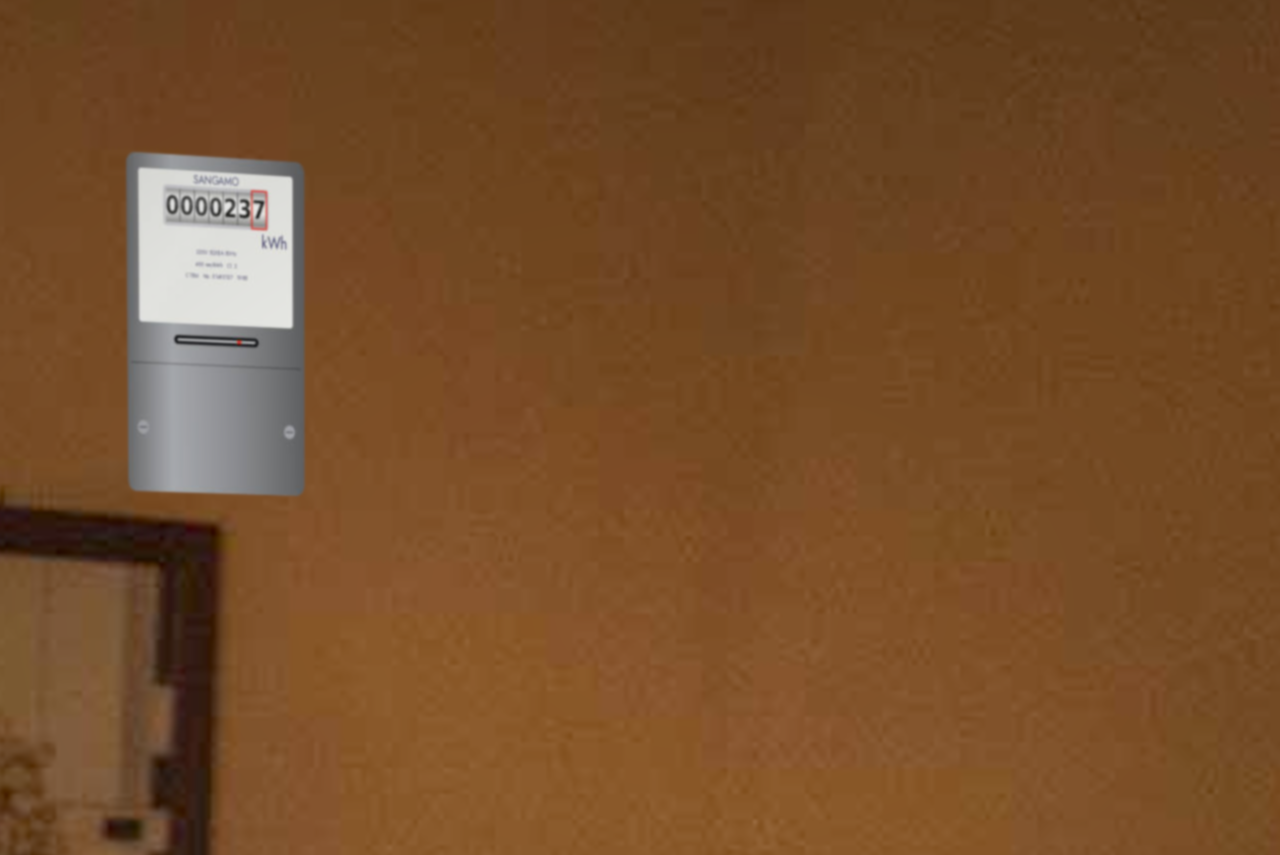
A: 23.7 kWh
